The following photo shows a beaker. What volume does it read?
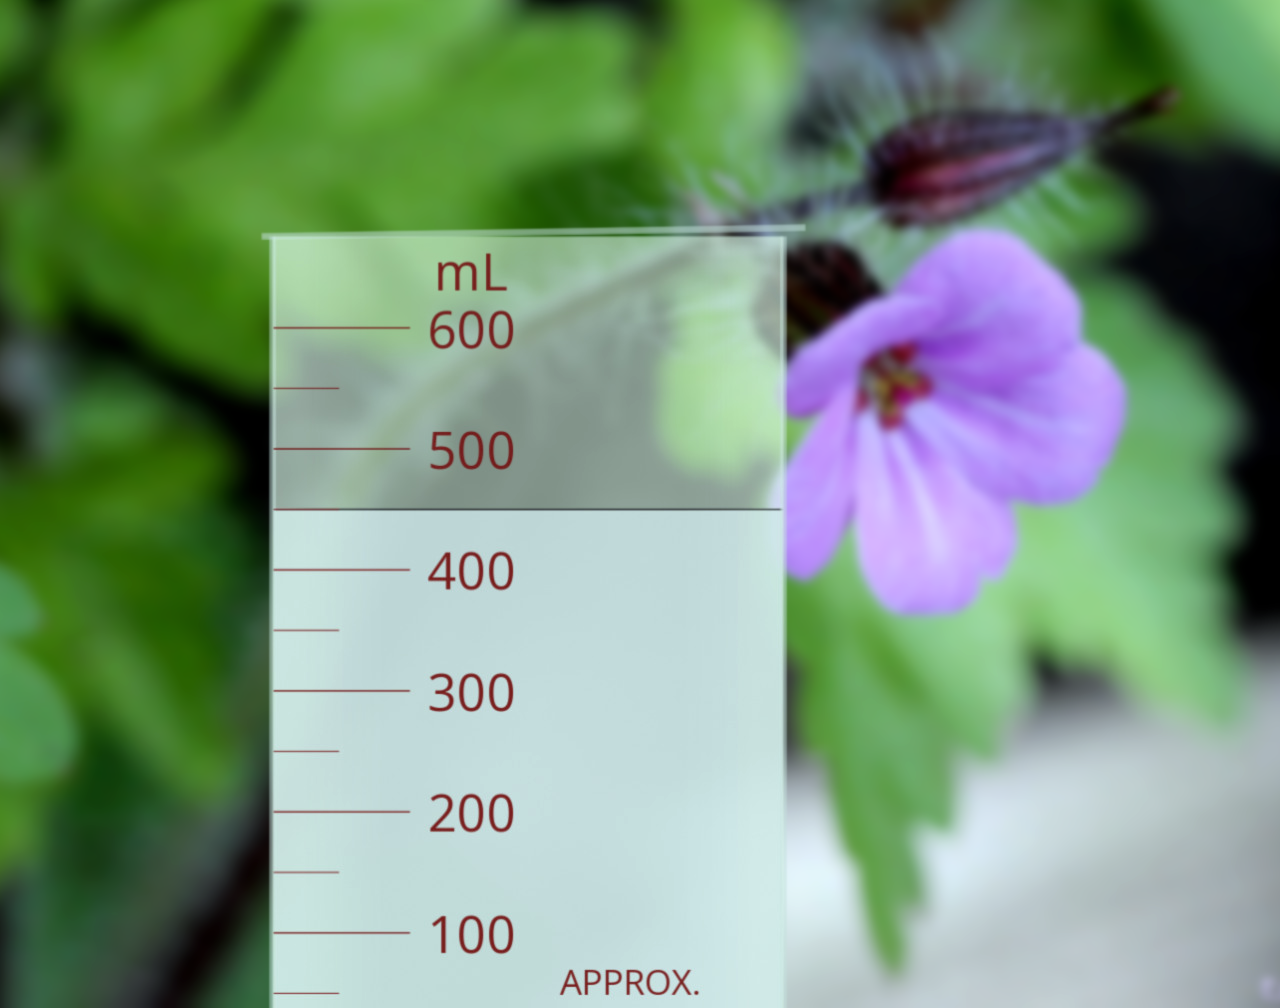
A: 450 mL
